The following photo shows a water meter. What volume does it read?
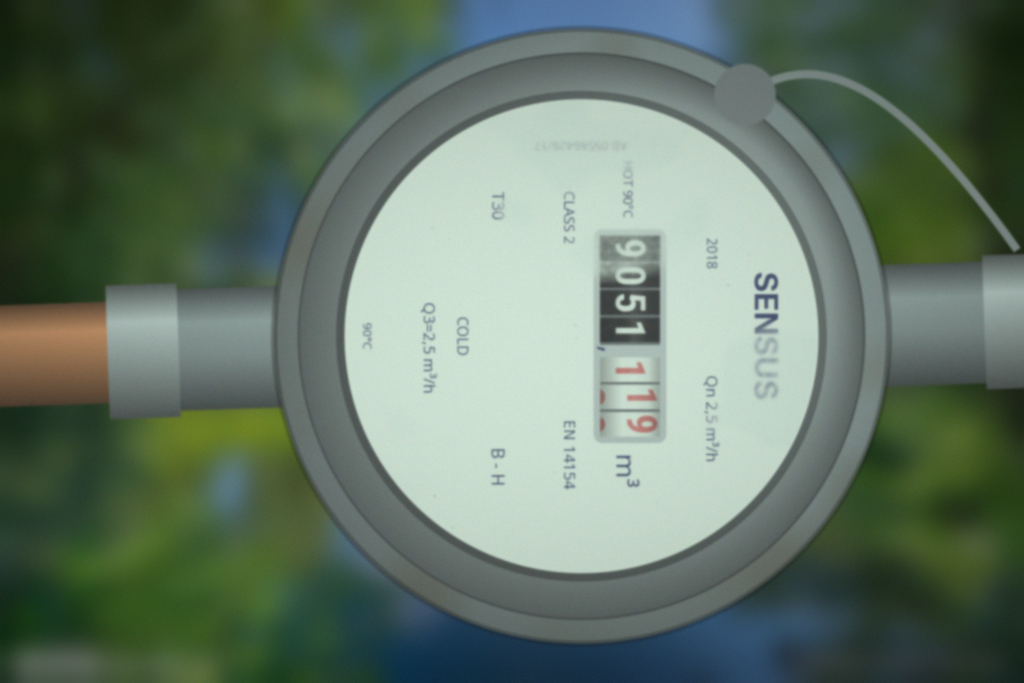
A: 9051.119 m³
